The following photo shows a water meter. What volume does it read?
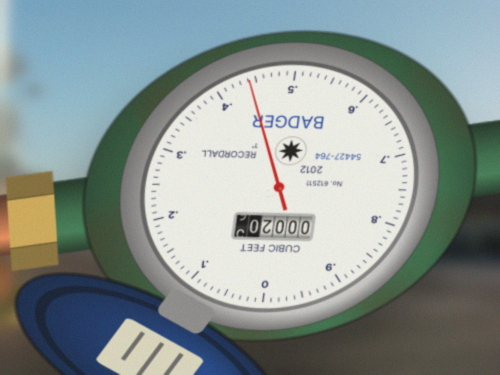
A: 205.44 ft³
